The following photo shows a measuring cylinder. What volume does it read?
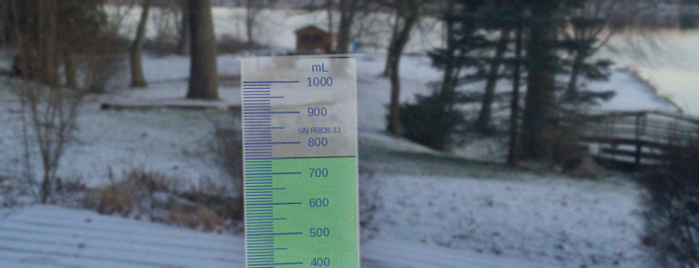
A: 750 mL
